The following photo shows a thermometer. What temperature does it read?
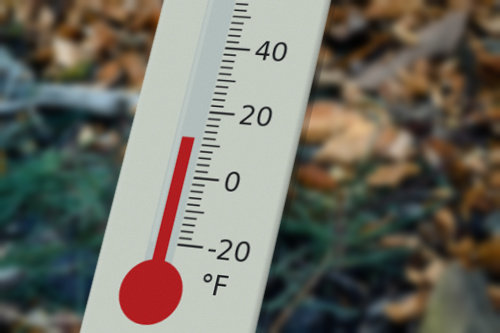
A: 12 °F
